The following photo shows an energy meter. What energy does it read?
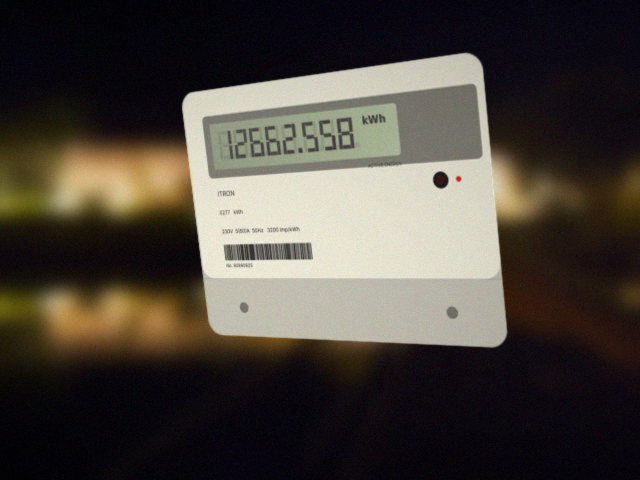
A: 12662.558 kWh
